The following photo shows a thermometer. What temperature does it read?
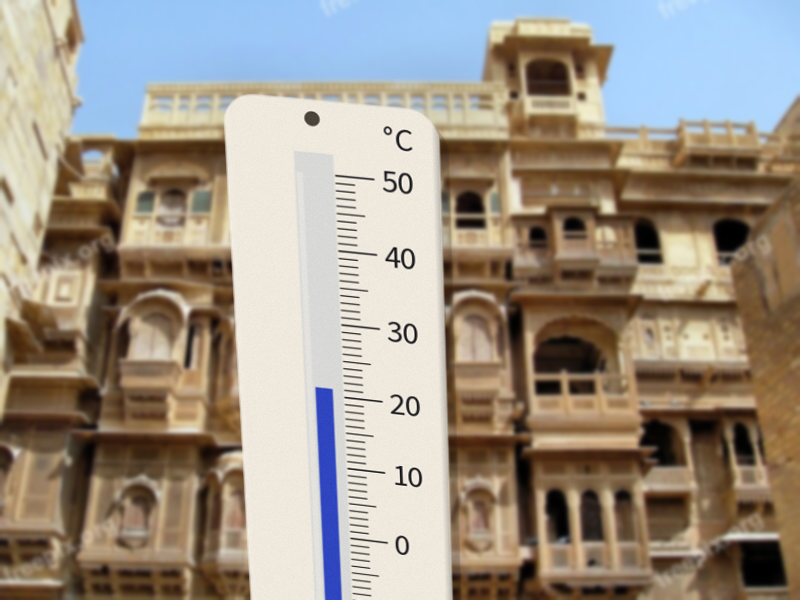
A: 21 °C
